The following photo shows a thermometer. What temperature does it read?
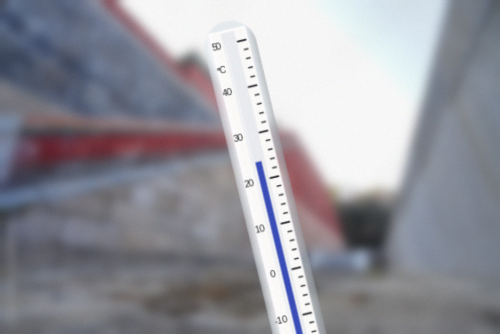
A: 24 °C
